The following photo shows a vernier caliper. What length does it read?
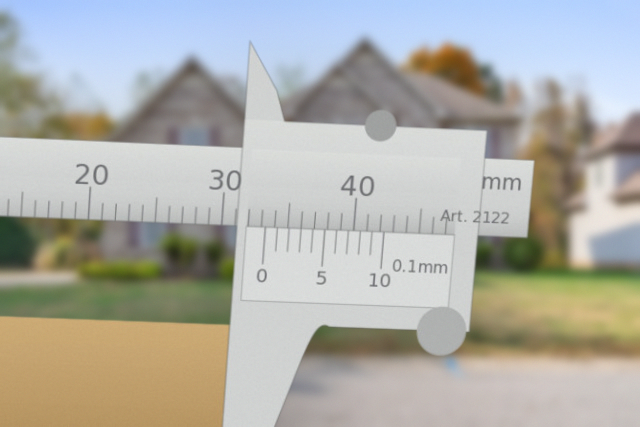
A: 33.3 mm
